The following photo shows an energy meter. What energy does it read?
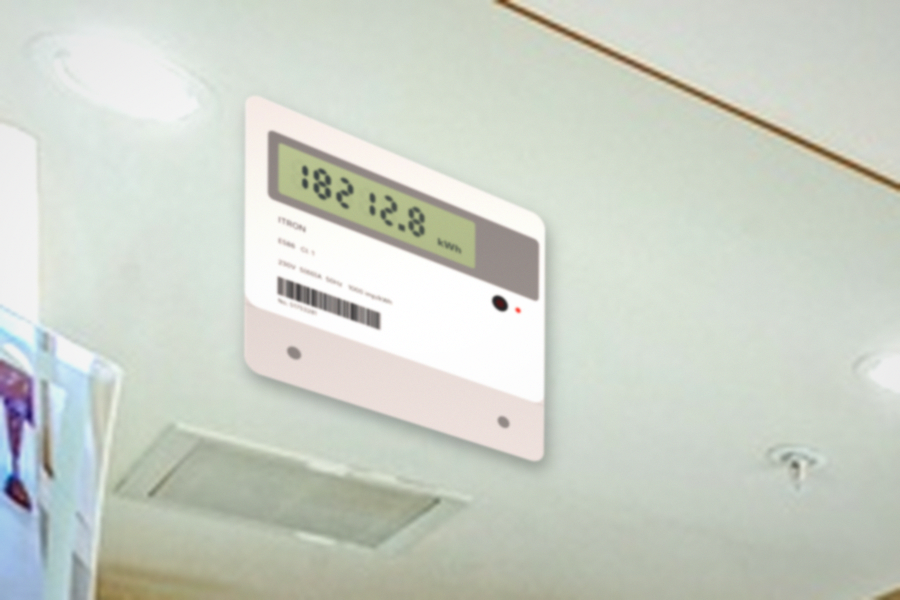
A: 18212.8 kWh
